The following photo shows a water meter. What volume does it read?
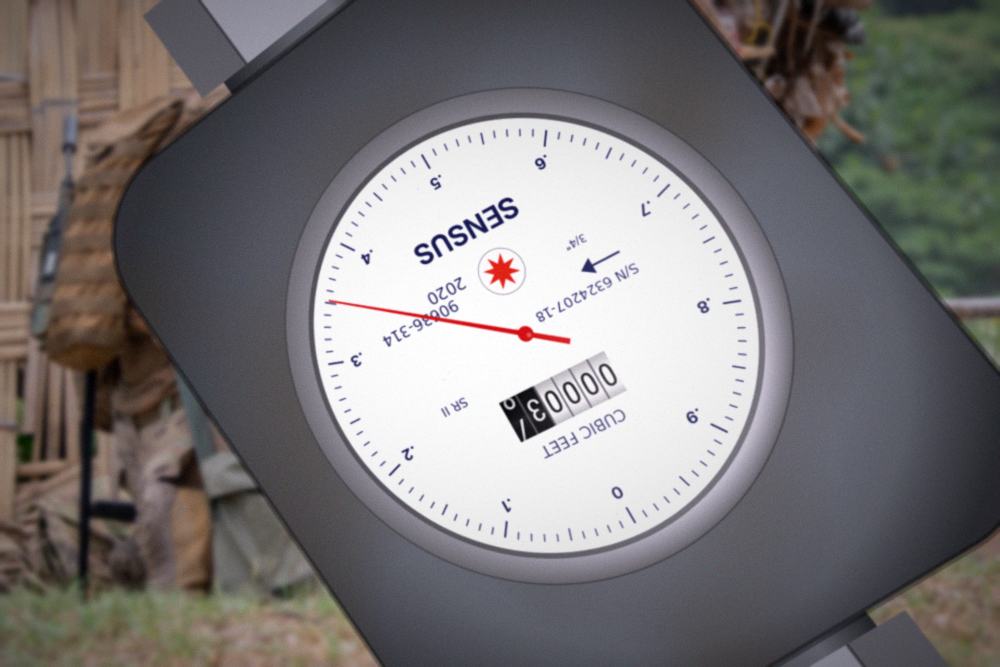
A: 37.35 ft³
